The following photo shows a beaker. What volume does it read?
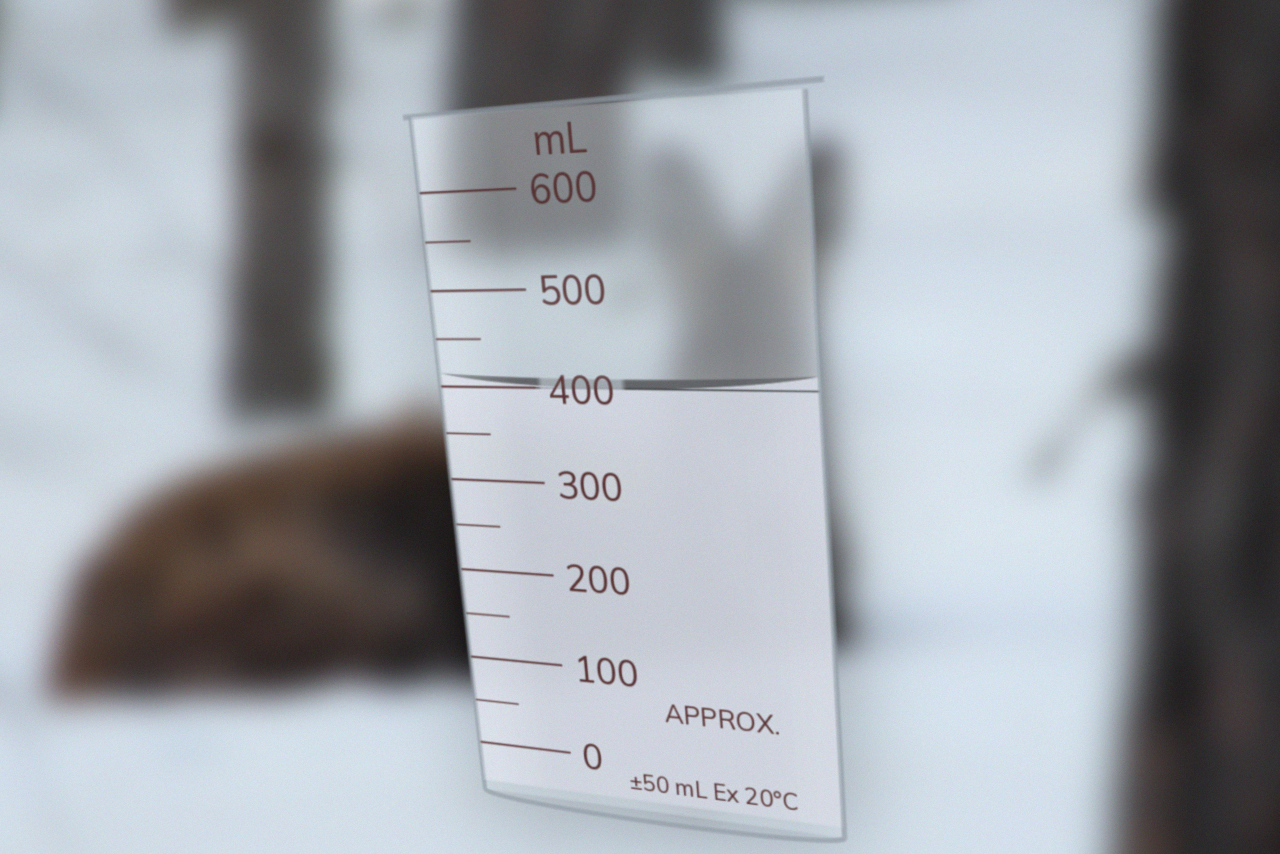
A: 400 mL
